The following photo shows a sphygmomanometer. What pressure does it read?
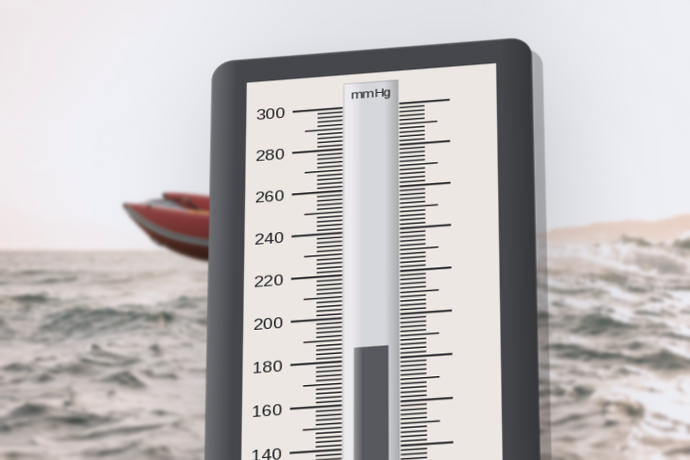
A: 186 mmHg
